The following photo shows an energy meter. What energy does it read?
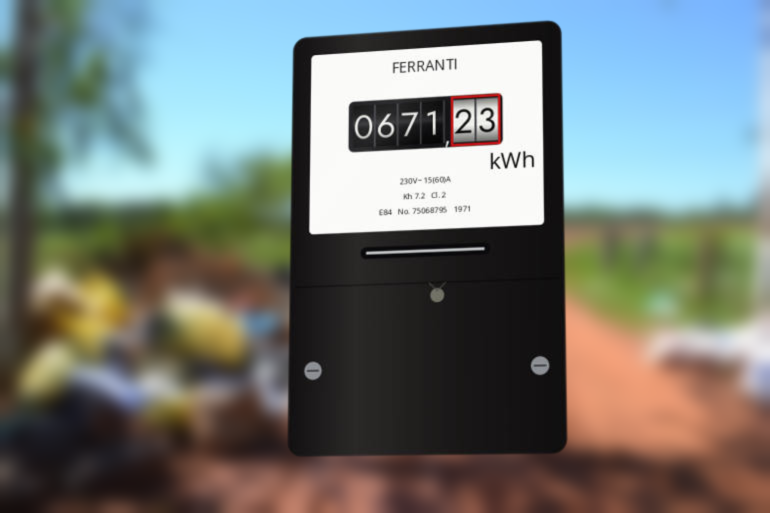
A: 671.23 kWh
